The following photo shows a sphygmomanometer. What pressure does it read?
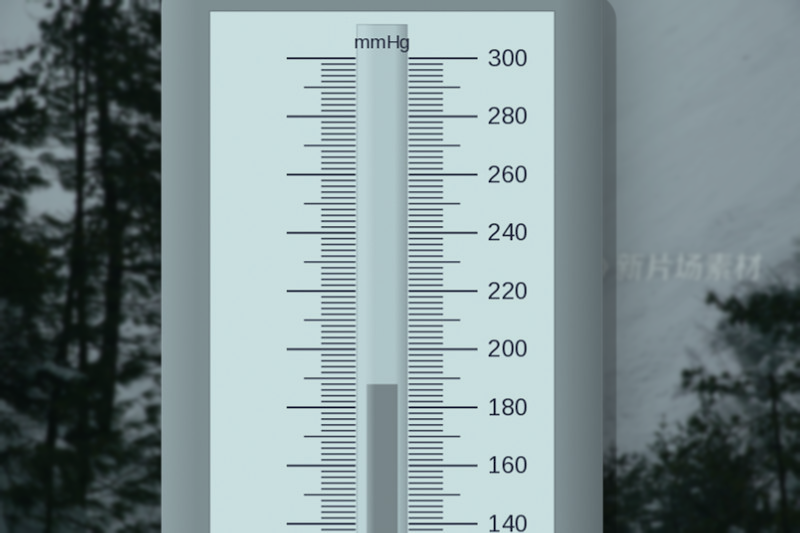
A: 188 mmHg
